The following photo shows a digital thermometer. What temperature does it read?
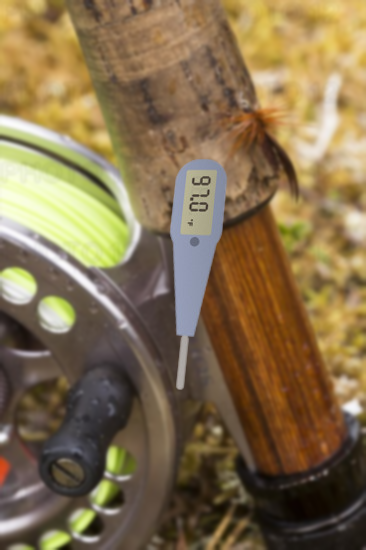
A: 97.0 °F
